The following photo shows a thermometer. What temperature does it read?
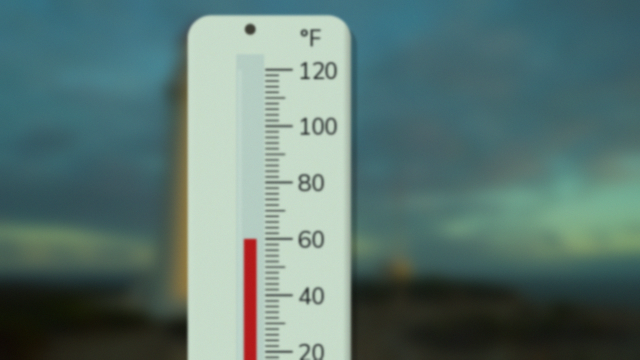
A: 60 °F
